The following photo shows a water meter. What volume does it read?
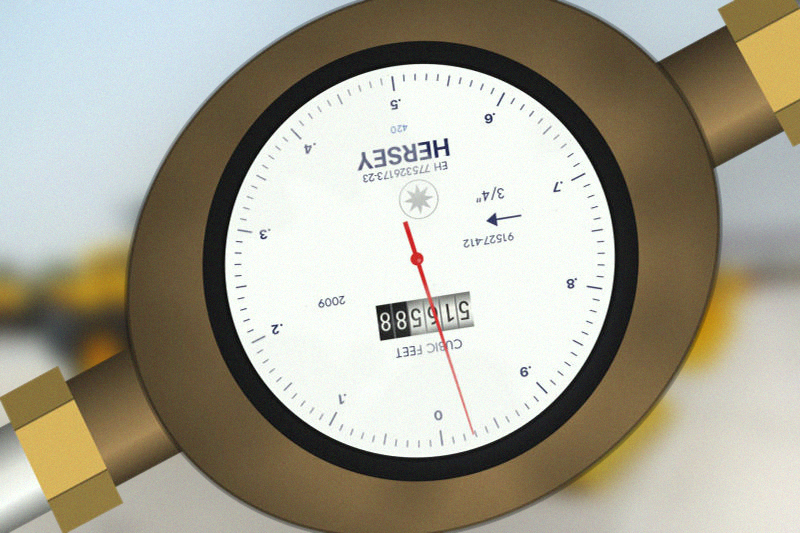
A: 516587.97 ft³
